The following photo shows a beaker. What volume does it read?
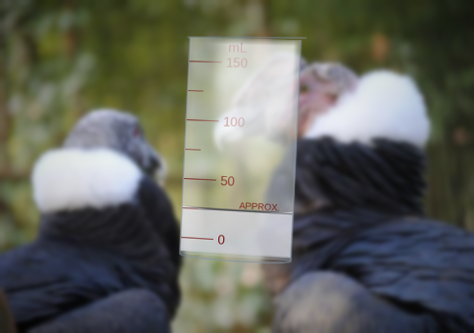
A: 25 mL
